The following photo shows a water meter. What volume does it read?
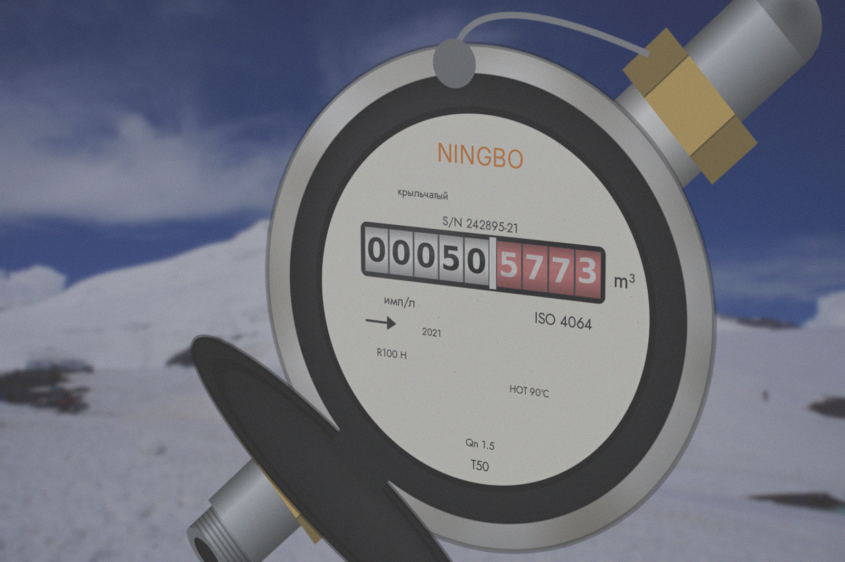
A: 50.5773 m³
